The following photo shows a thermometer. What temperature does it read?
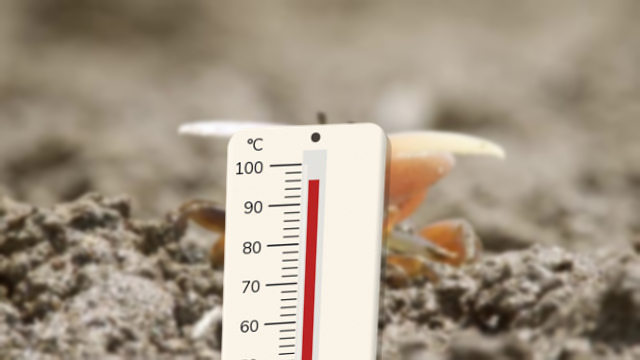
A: 96 °C
